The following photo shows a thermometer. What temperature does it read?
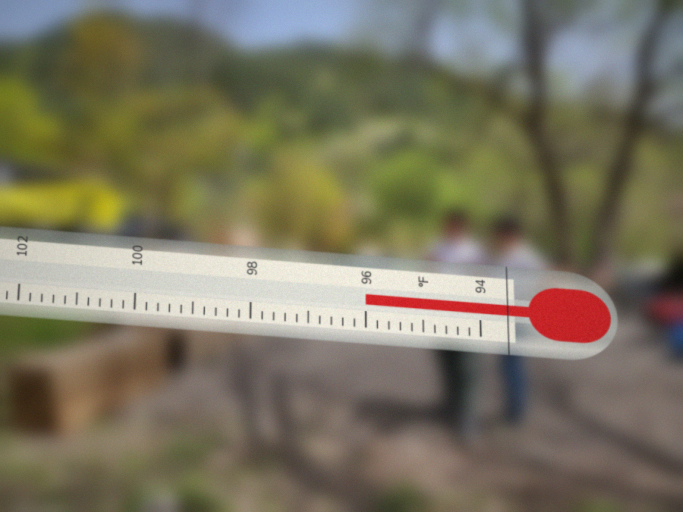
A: 96 °F
